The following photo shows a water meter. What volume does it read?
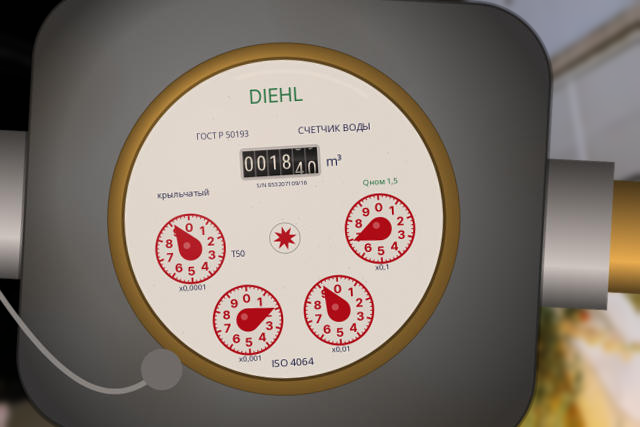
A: 1839.6919 m³
